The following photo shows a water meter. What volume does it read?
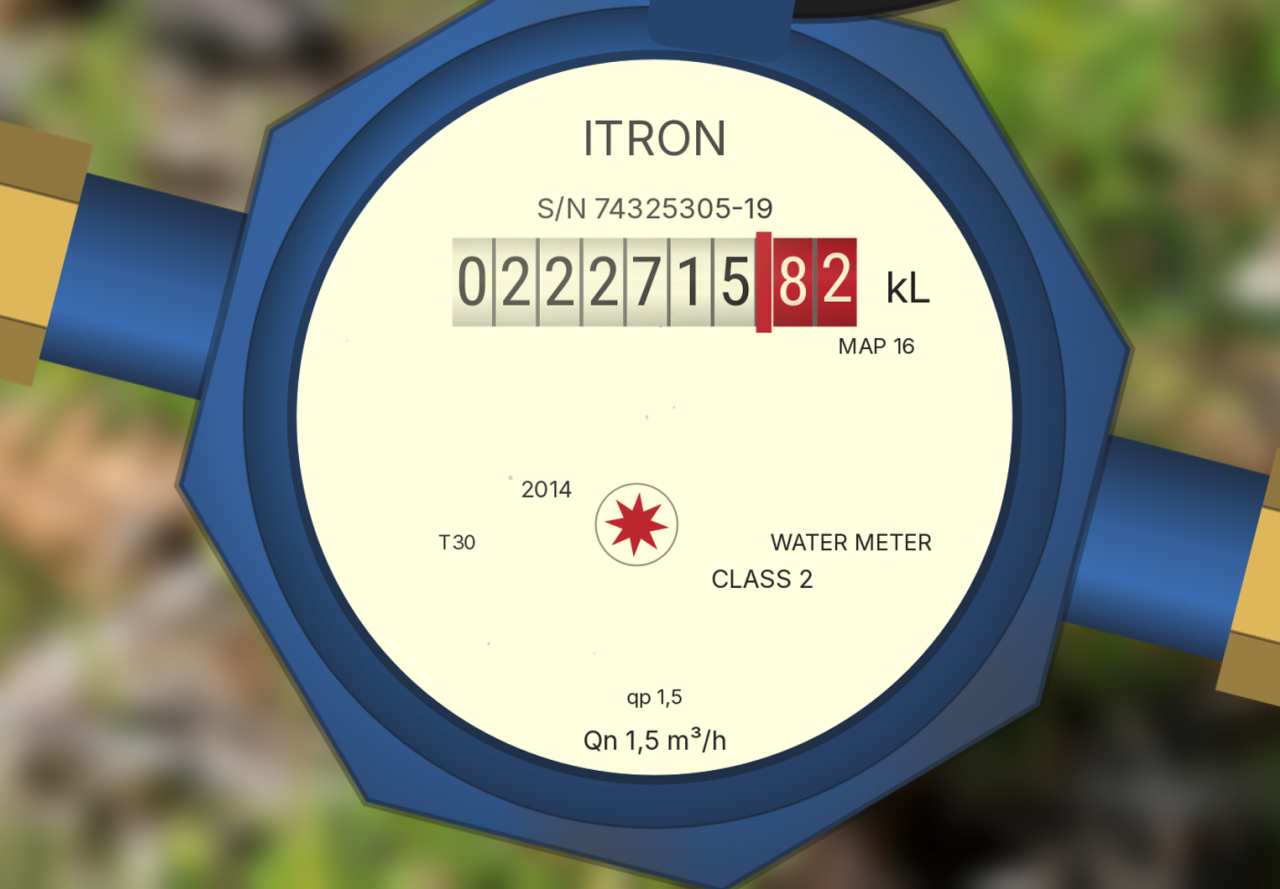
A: 222715.82 kL
